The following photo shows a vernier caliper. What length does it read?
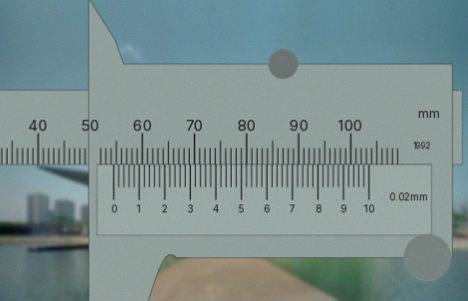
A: 54.5 mm
